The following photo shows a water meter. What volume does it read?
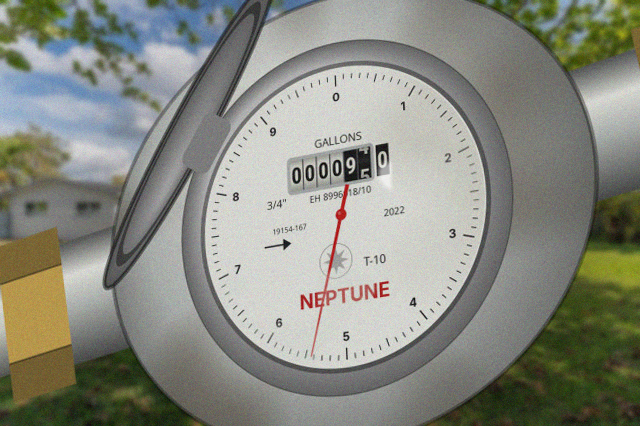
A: 945.4 gal
